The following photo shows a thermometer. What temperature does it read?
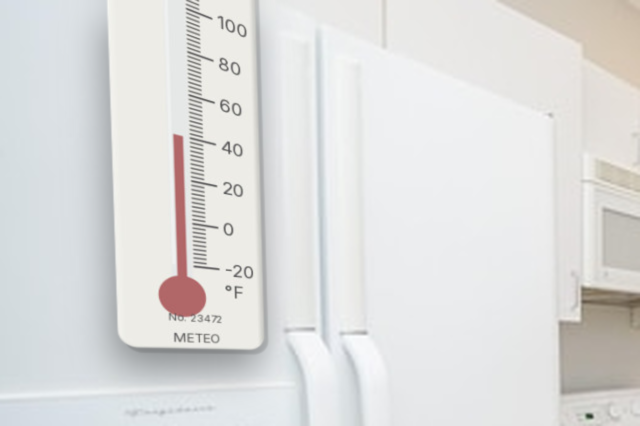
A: 40 °F
